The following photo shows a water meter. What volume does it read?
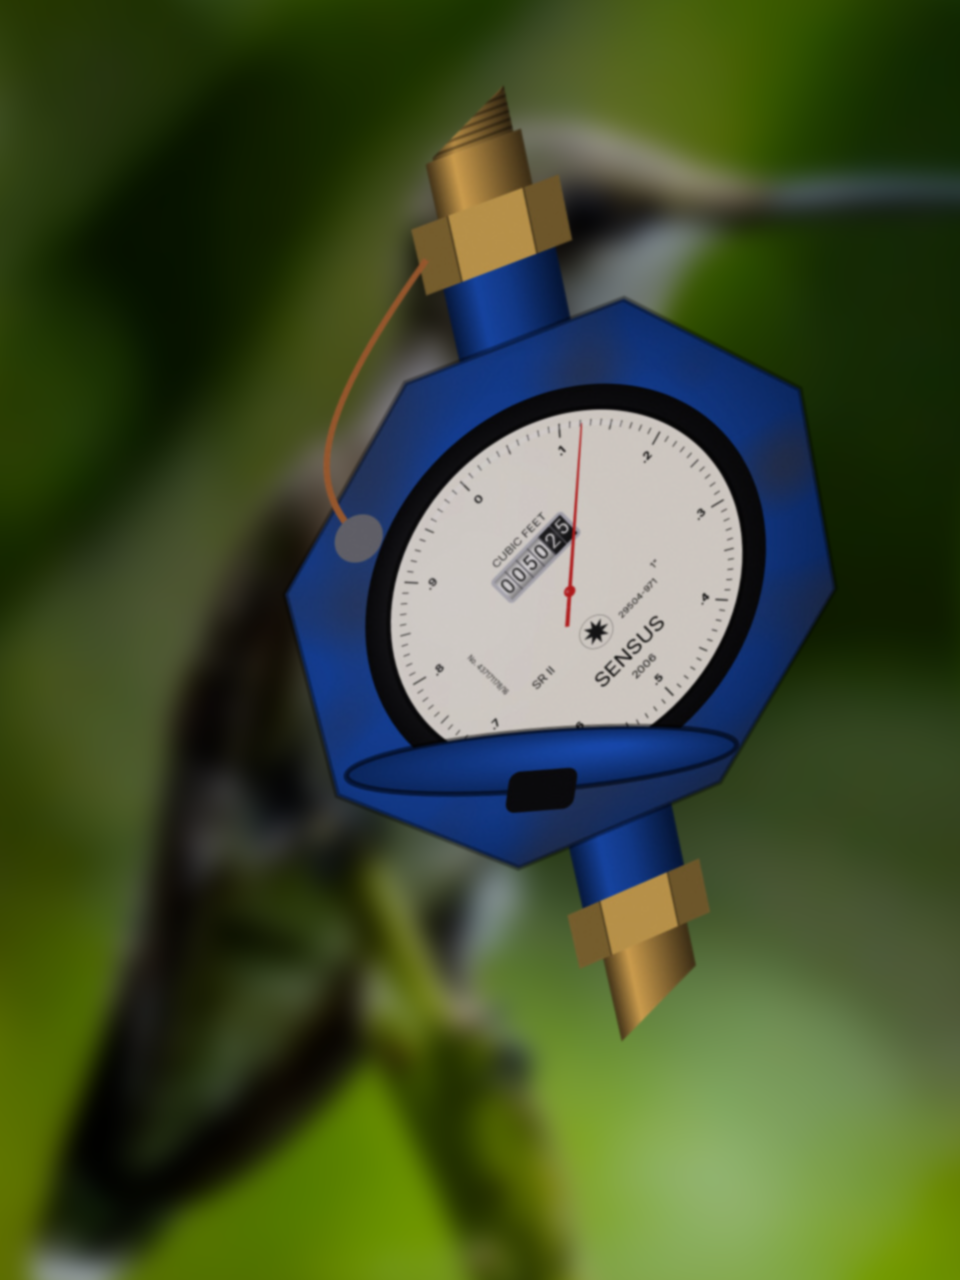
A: 5025.12 ft³
